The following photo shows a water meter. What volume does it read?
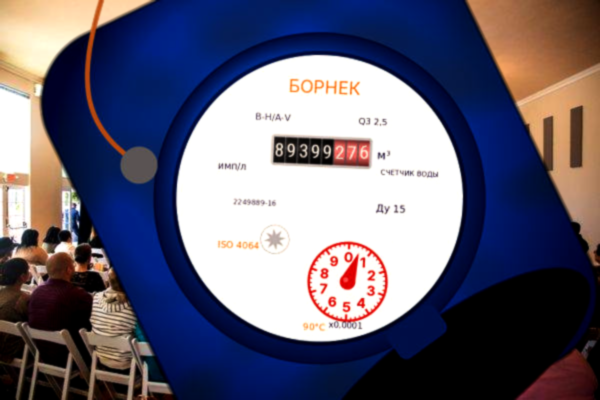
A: 89399.2760 m³
